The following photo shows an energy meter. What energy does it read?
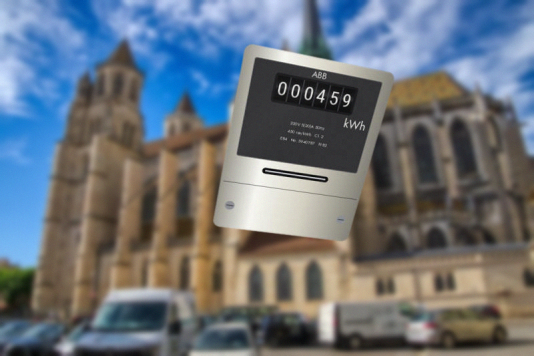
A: 459 kWh
